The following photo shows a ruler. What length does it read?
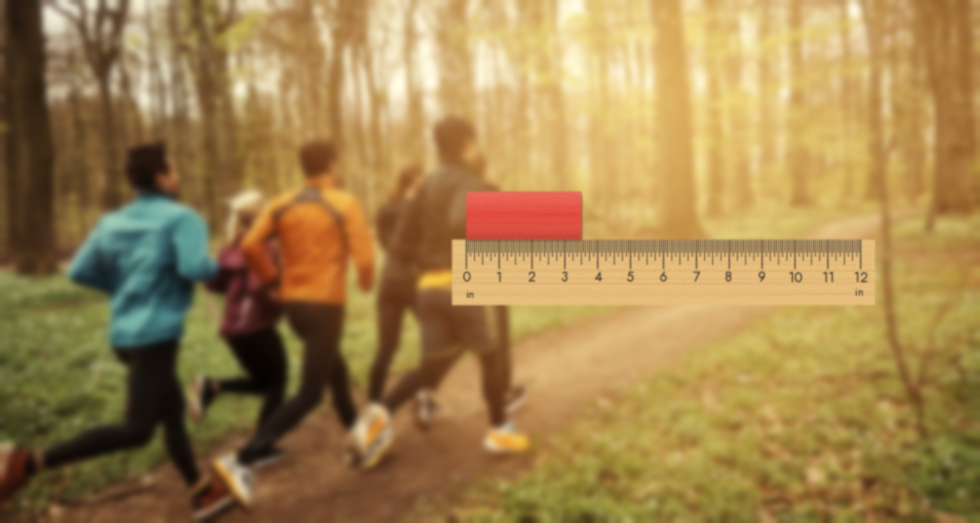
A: 3.5 in
